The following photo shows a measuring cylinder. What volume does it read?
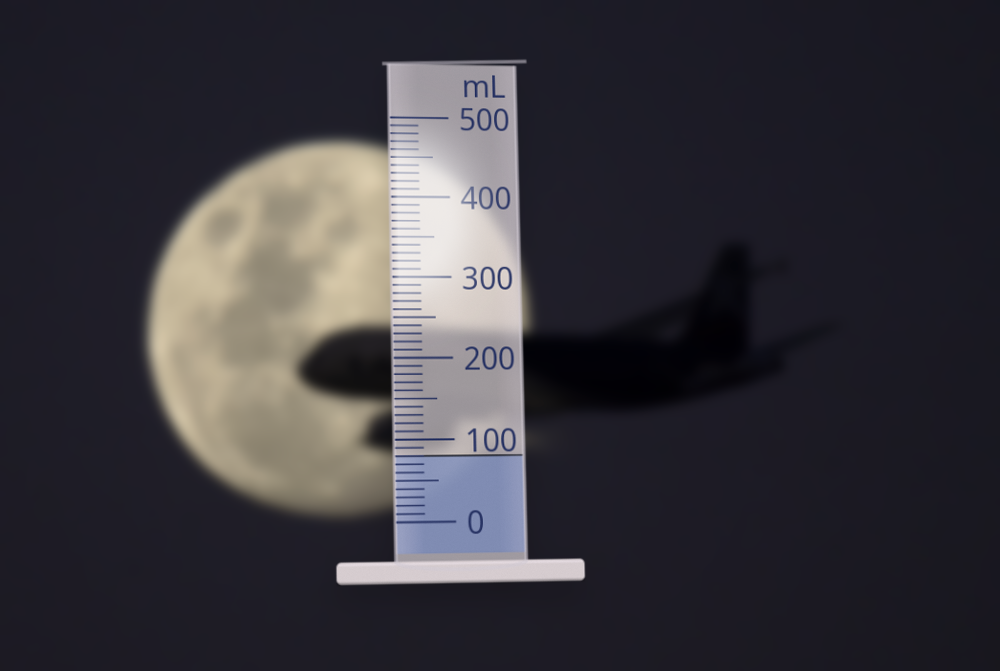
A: 80 mL
